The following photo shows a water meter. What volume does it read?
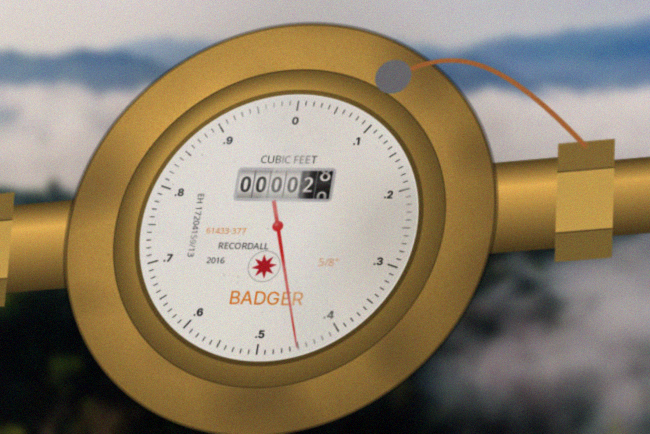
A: 28.45 ft³
